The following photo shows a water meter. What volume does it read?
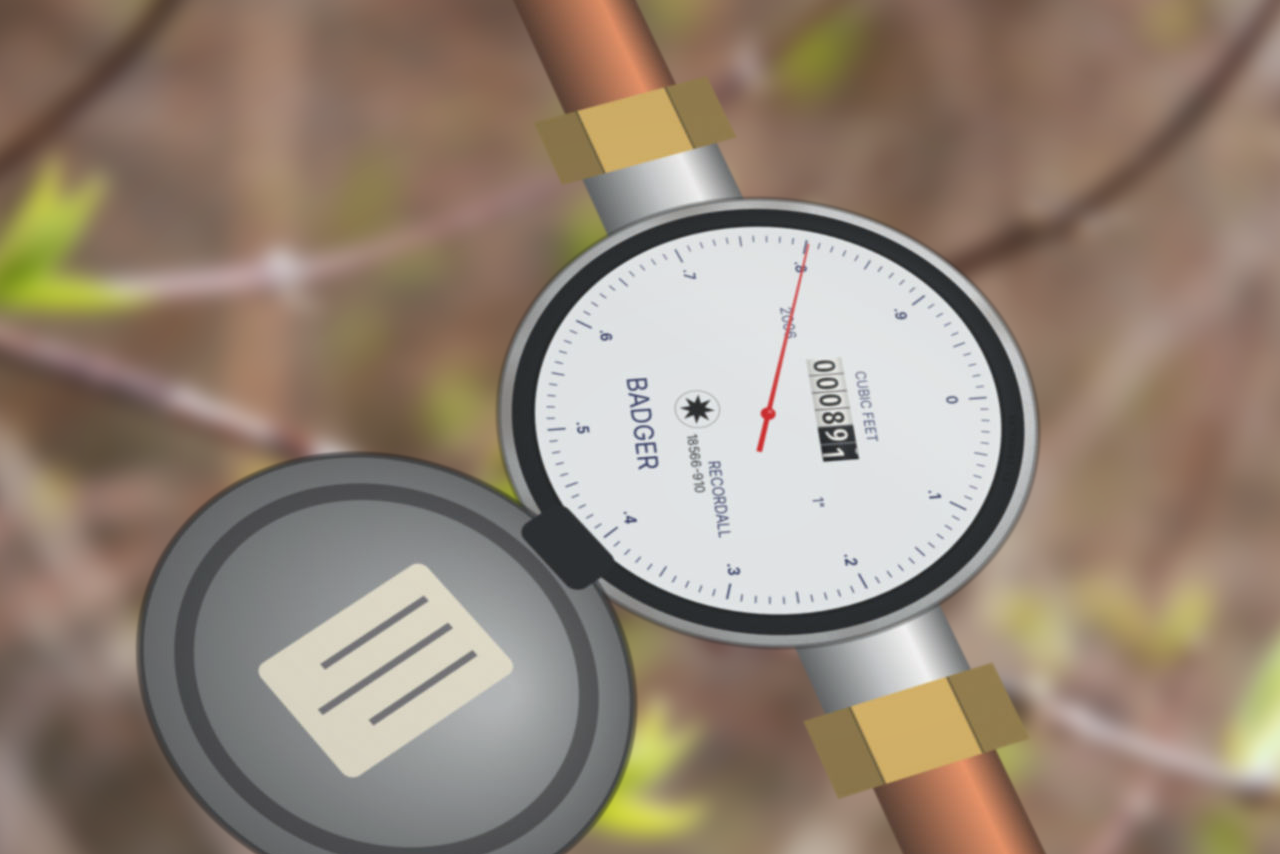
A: 890.80 ft³
